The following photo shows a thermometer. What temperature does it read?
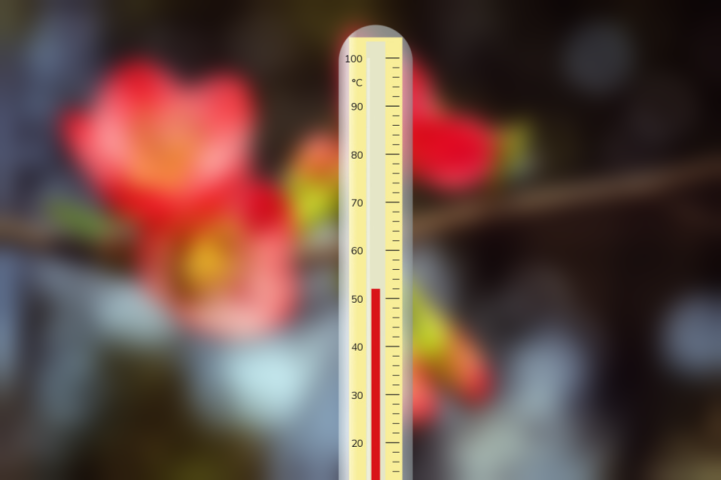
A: 52 °C
